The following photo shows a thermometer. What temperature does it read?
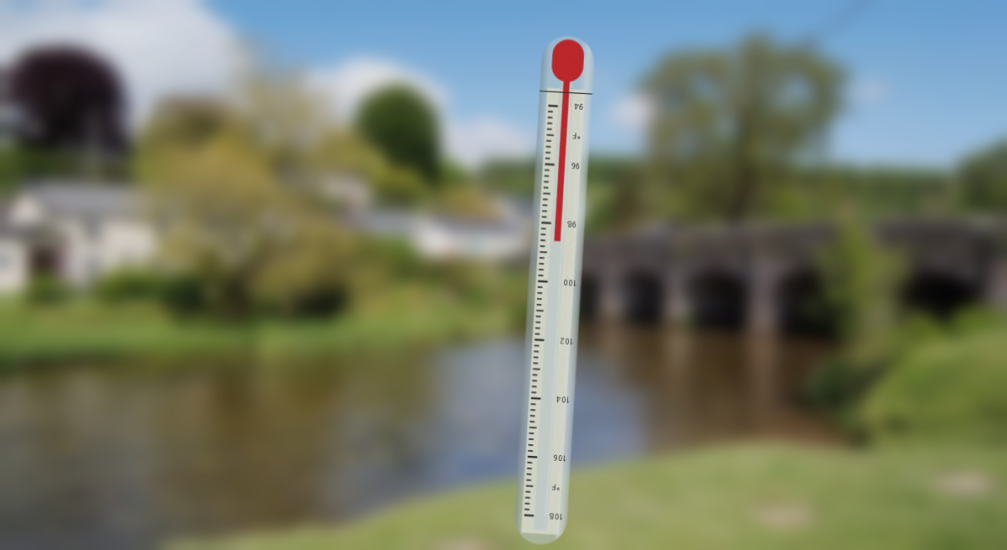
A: 98.6 °F
